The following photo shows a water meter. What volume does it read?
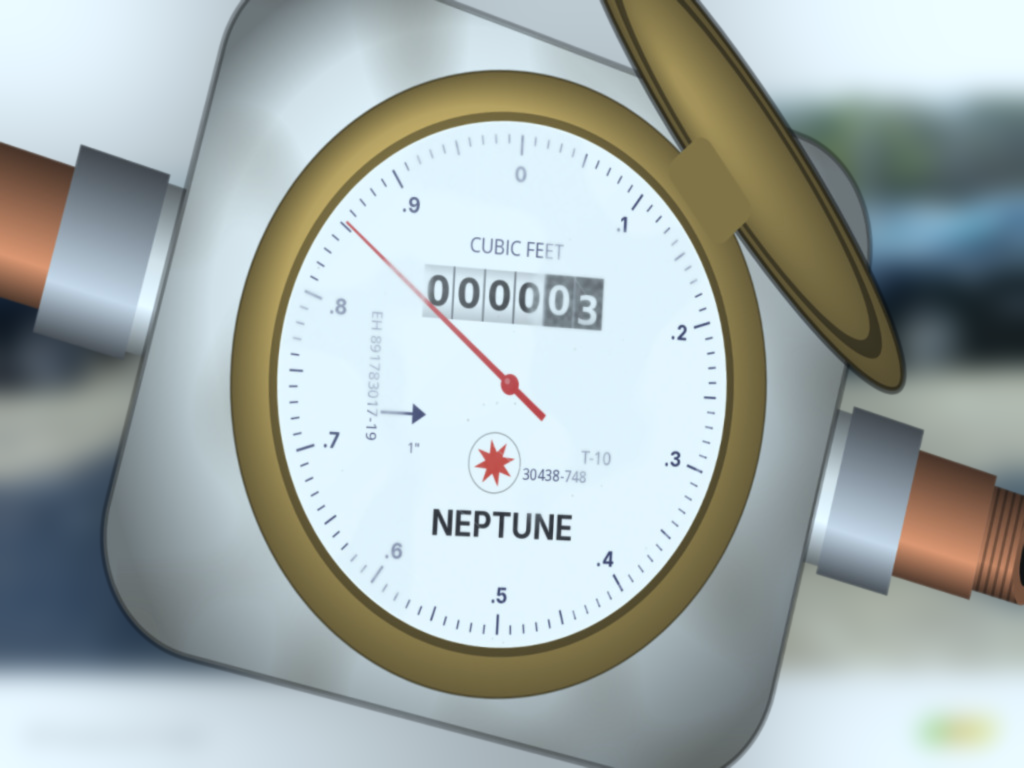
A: 2.85 ft³
